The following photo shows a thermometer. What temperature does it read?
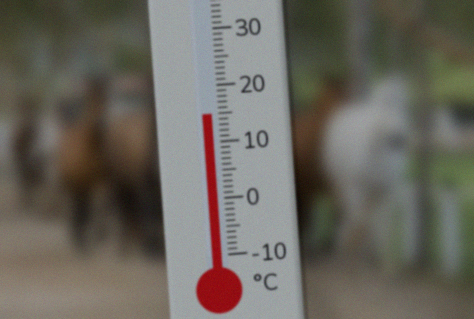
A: 15 °C
